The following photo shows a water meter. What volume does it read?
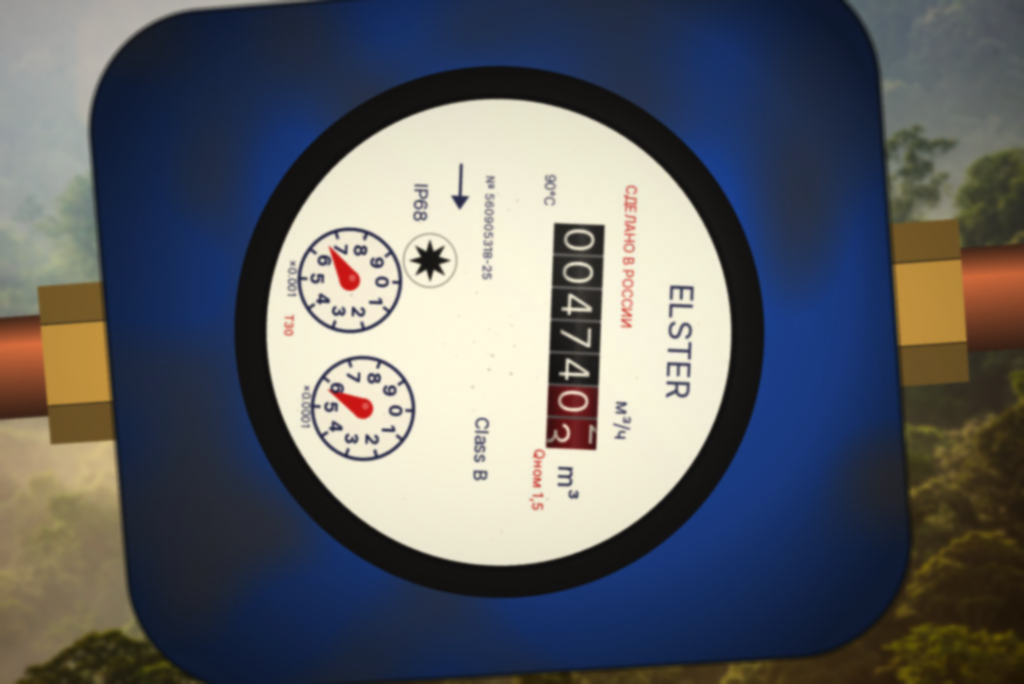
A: 474.0265 m³
